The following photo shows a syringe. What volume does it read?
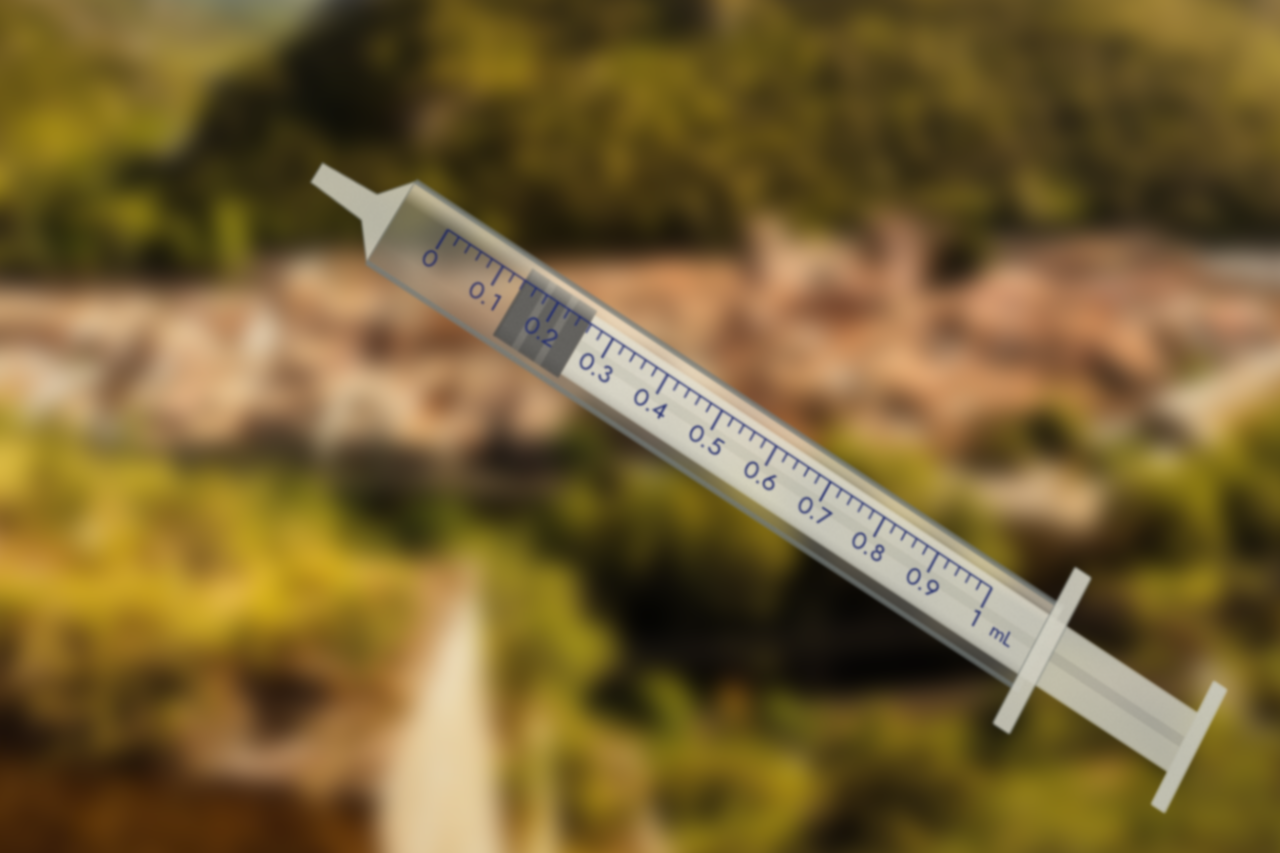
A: 0.14 mL
